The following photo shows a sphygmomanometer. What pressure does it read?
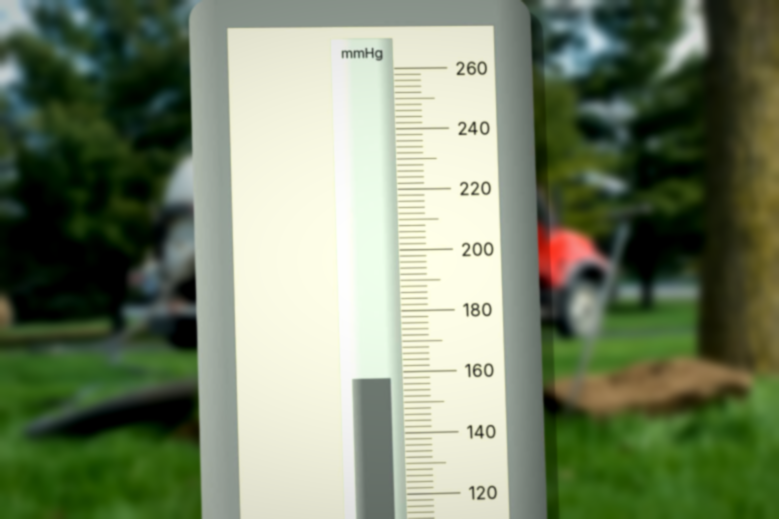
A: 158 mmHg
